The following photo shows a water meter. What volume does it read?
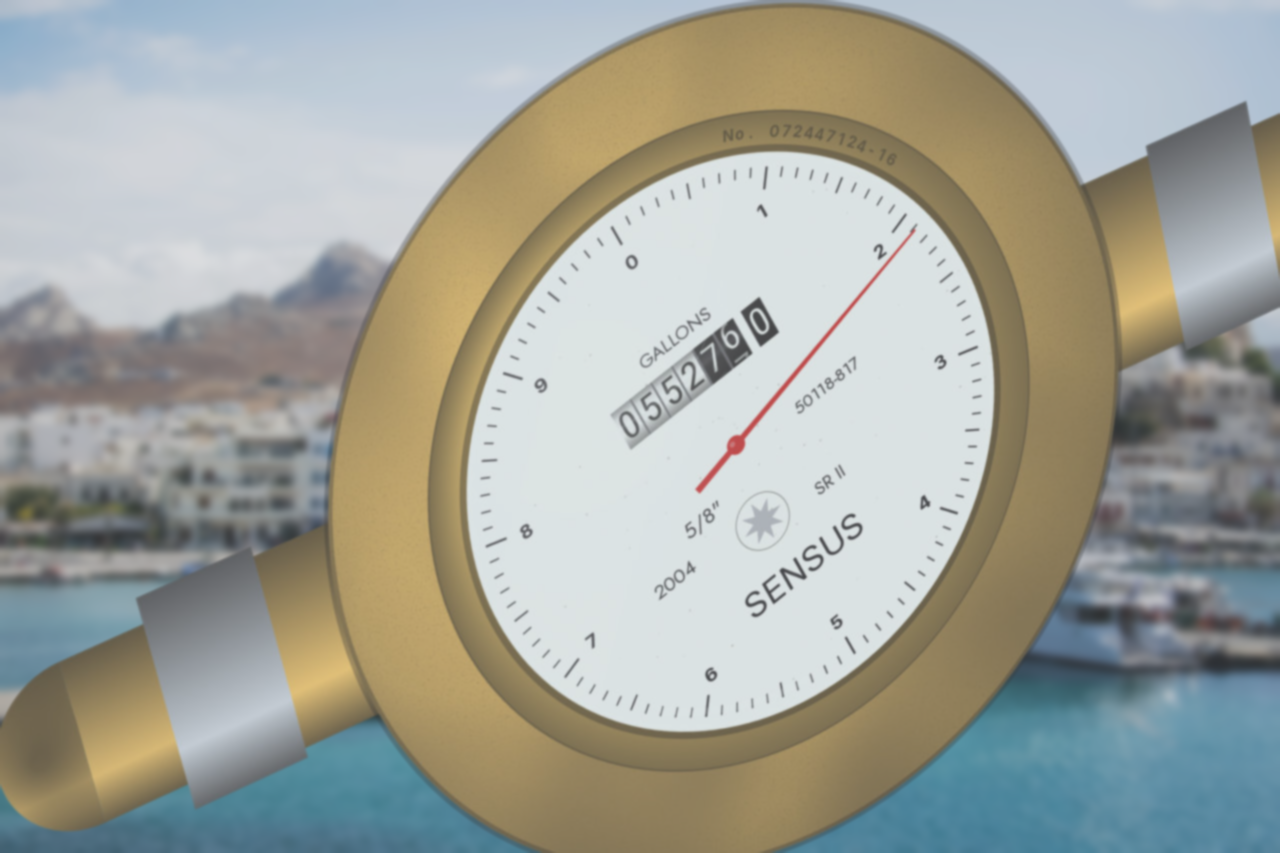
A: 552762.1 gal
